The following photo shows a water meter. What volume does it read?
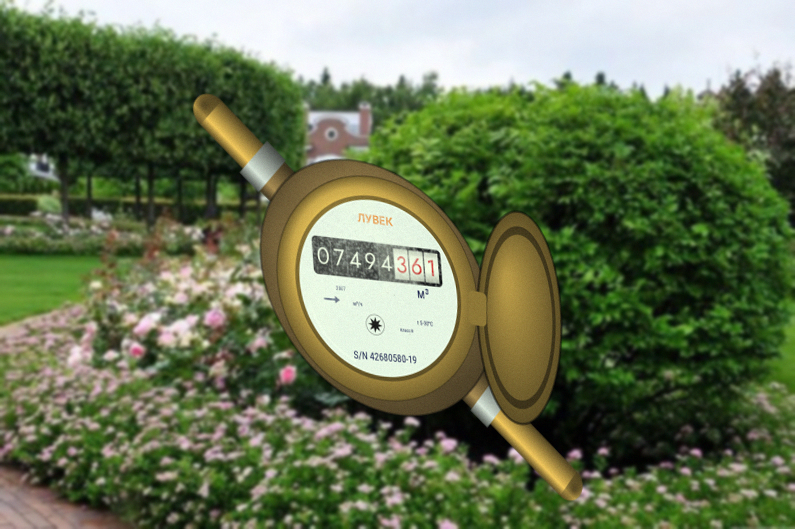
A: 7494.361 m³
